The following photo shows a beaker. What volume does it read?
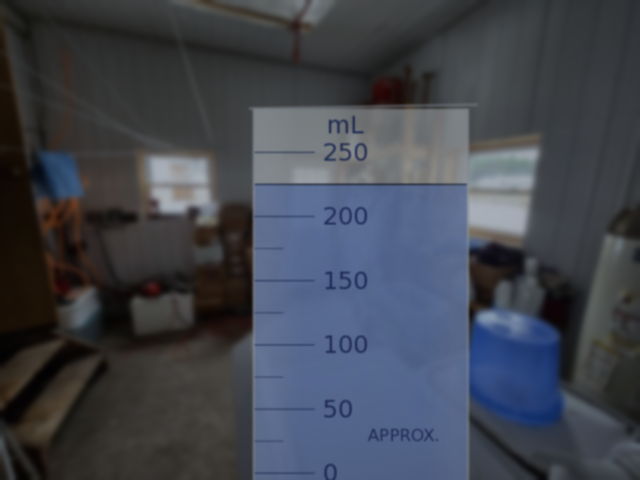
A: 225 mL
